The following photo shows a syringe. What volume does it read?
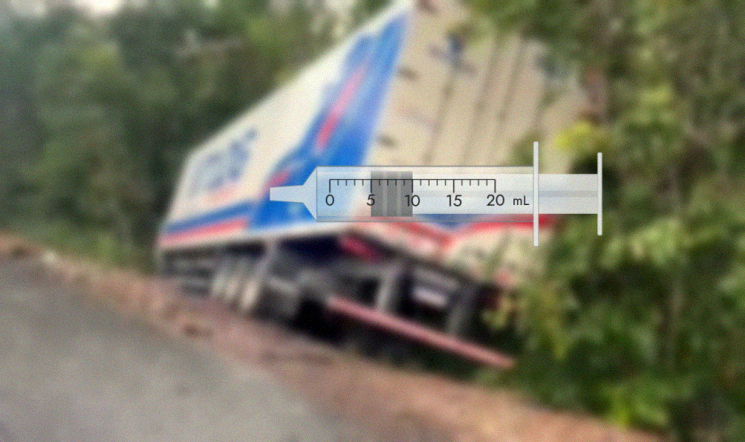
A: 5 mL
